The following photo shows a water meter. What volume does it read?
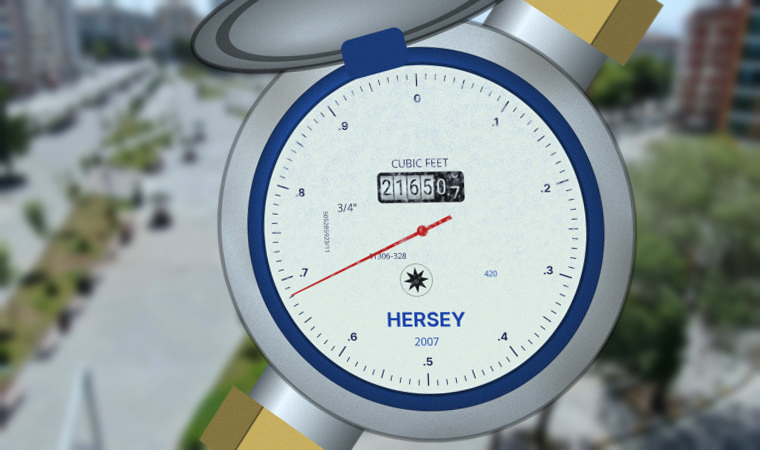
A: 216506.68 ft³
